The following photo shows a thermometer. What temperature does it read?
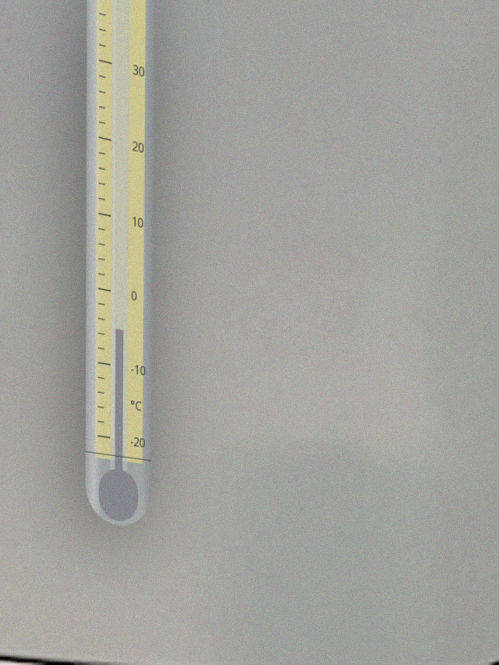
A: -5 °C
